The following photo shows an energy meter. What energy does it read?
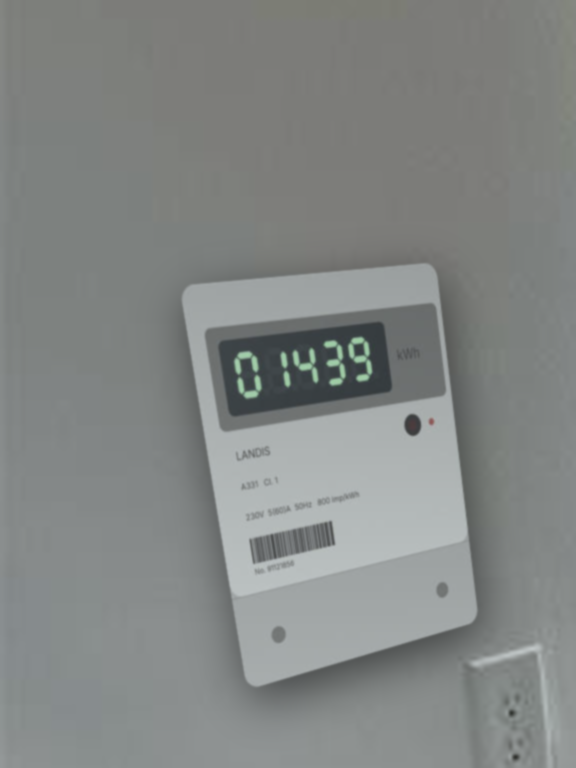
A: 1439 kWh
